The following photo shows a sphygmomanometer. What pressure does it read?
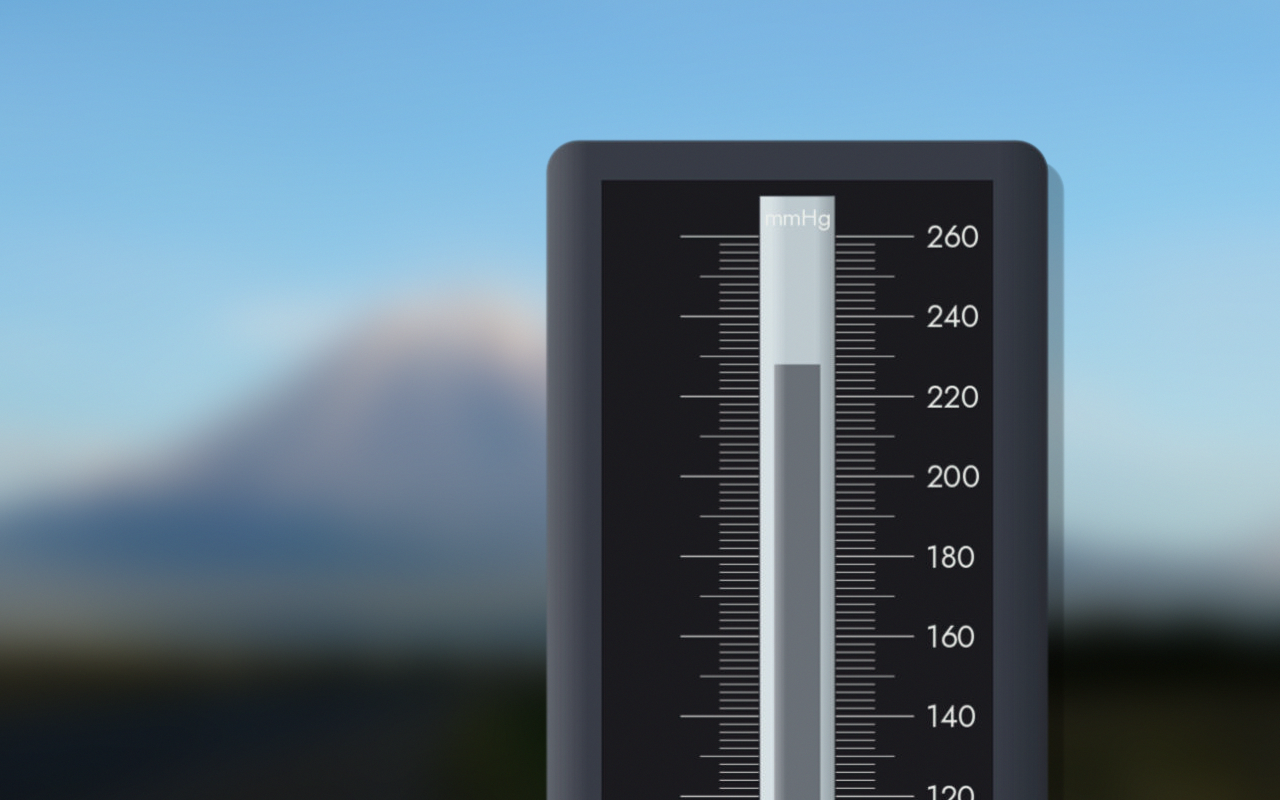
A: 228 mmHg
